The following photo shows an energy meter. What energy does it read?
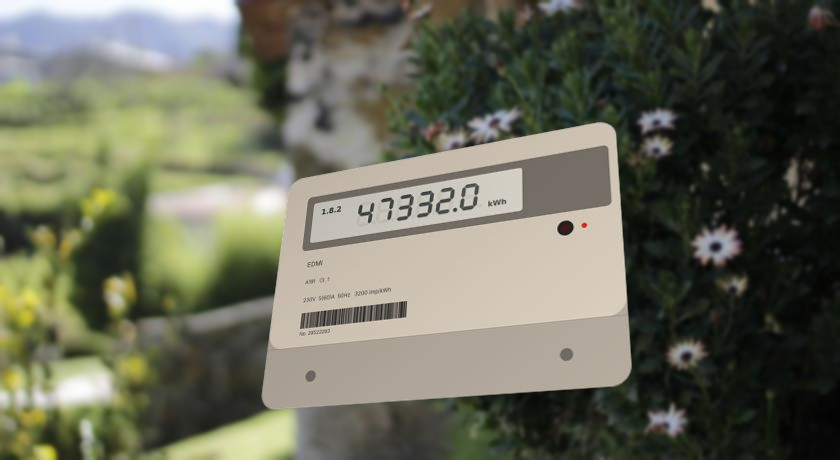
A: 47332.0 kWh
